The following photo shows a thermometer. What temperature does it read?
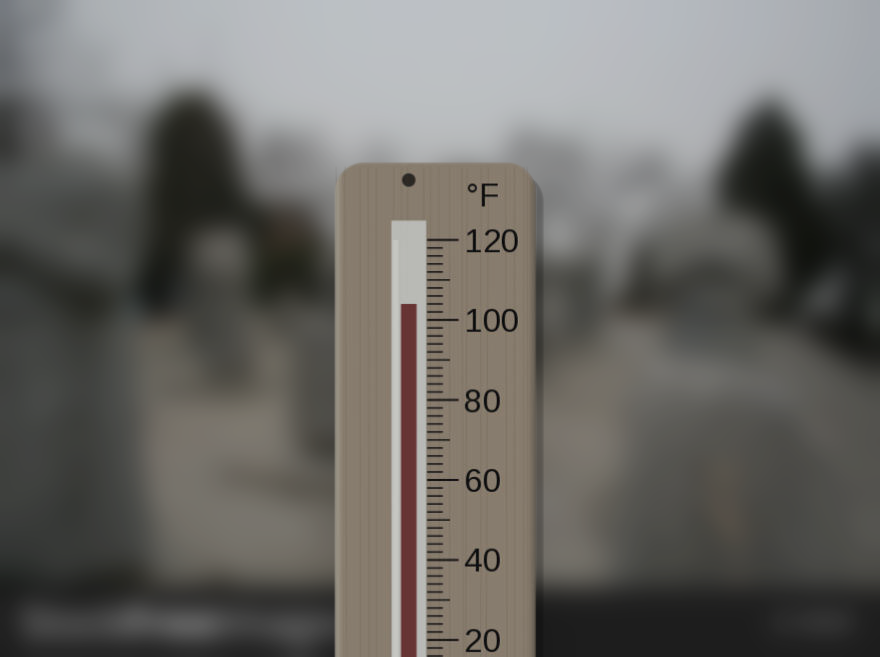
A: 104 °F
